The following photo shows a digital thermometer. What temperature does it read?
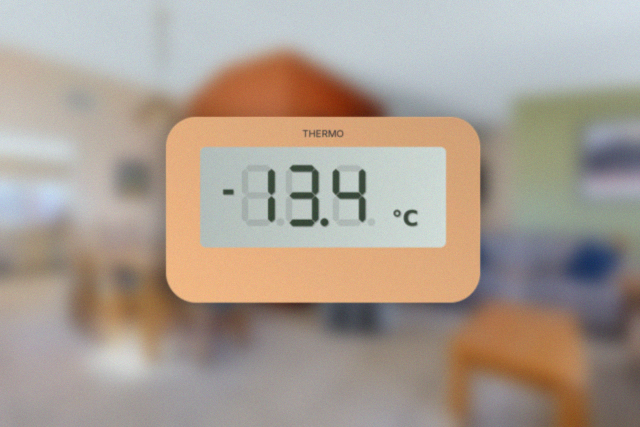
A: -13.4 °C
